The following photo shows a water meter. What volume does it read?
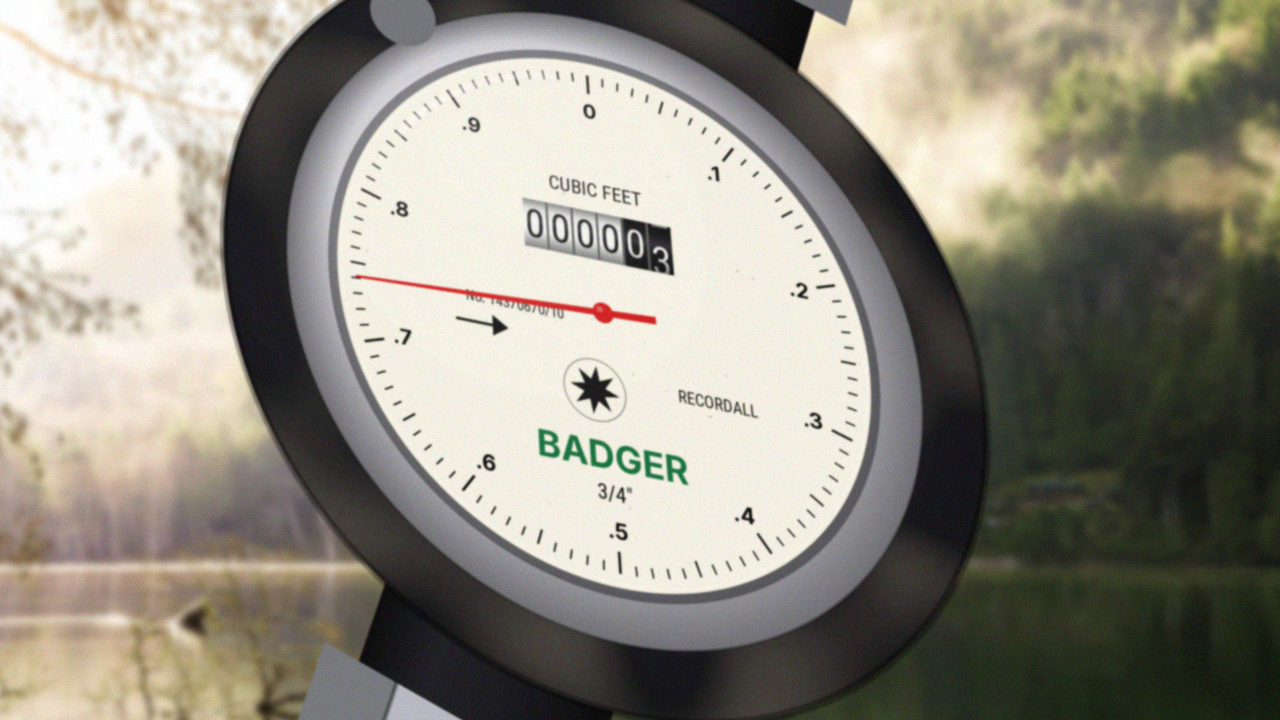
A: 2.74 ft³
